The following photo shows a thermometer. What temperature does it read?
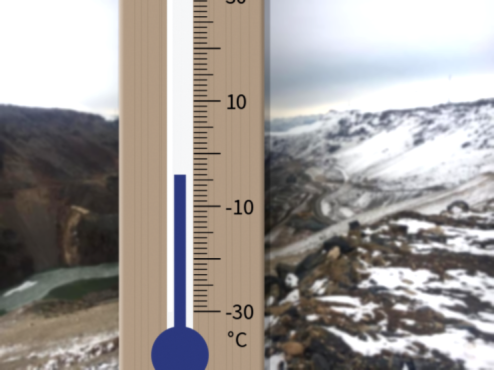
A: -4 °C
